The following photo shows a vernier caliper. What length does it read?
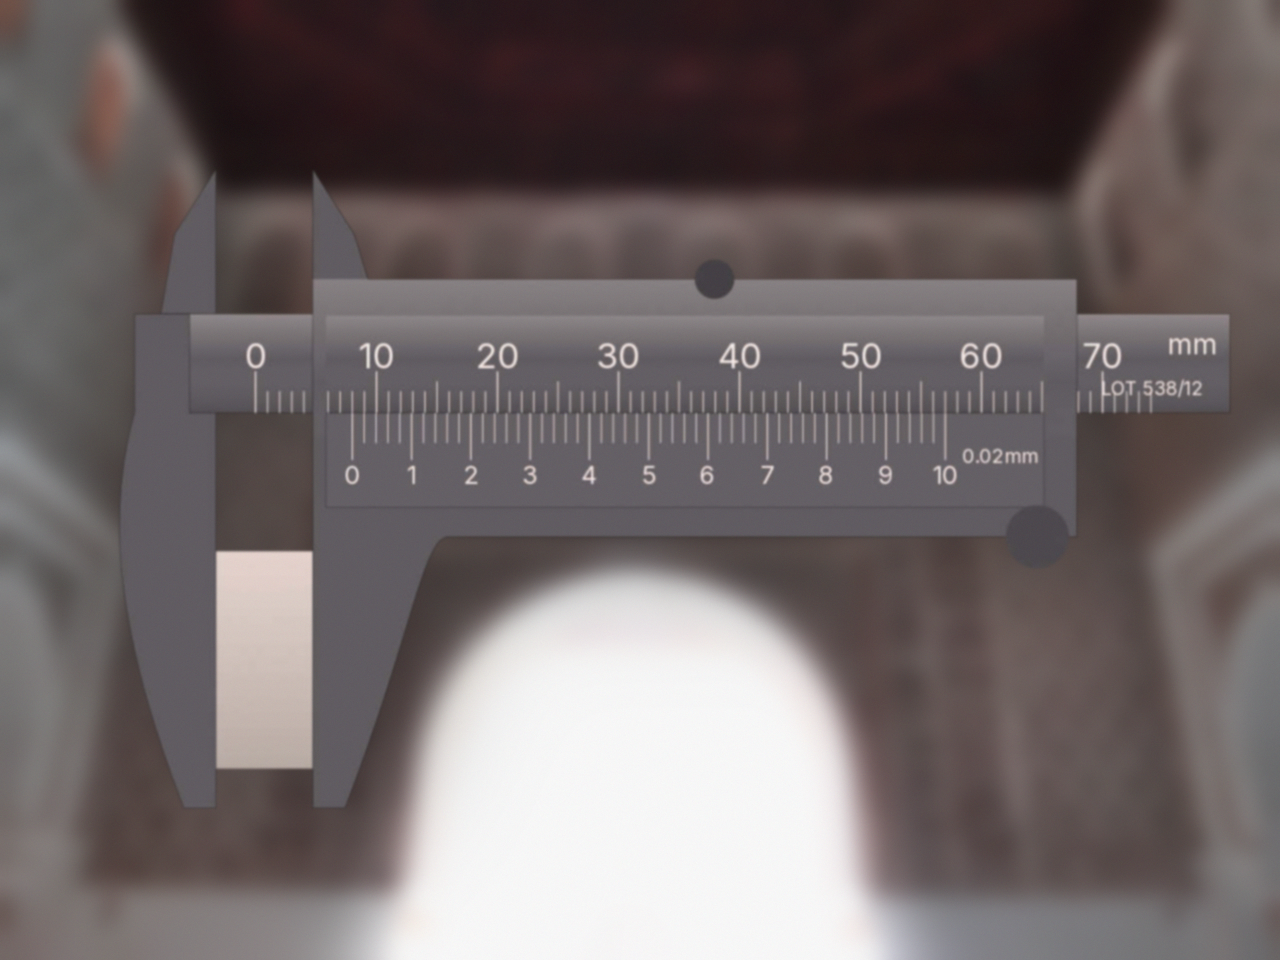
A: 8.0 mm
